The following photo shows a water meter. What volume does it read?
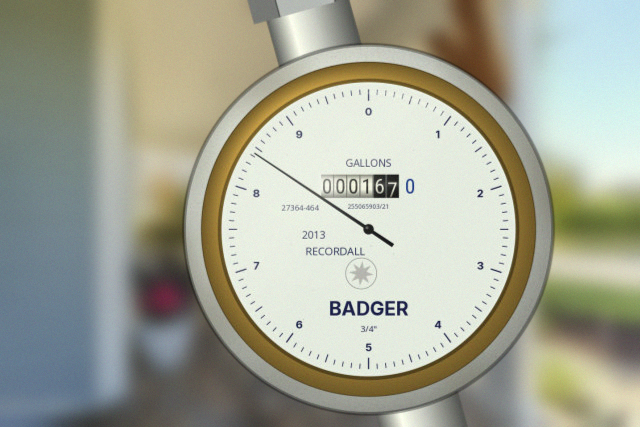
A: 1668.4 gal
